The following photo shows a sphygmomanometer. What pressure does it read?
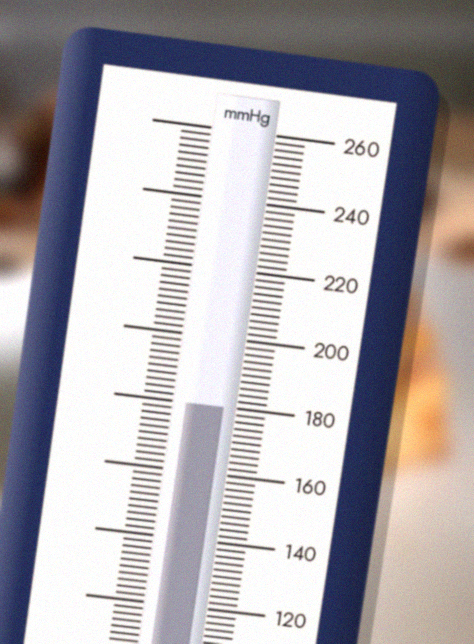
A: 180 mmHg
